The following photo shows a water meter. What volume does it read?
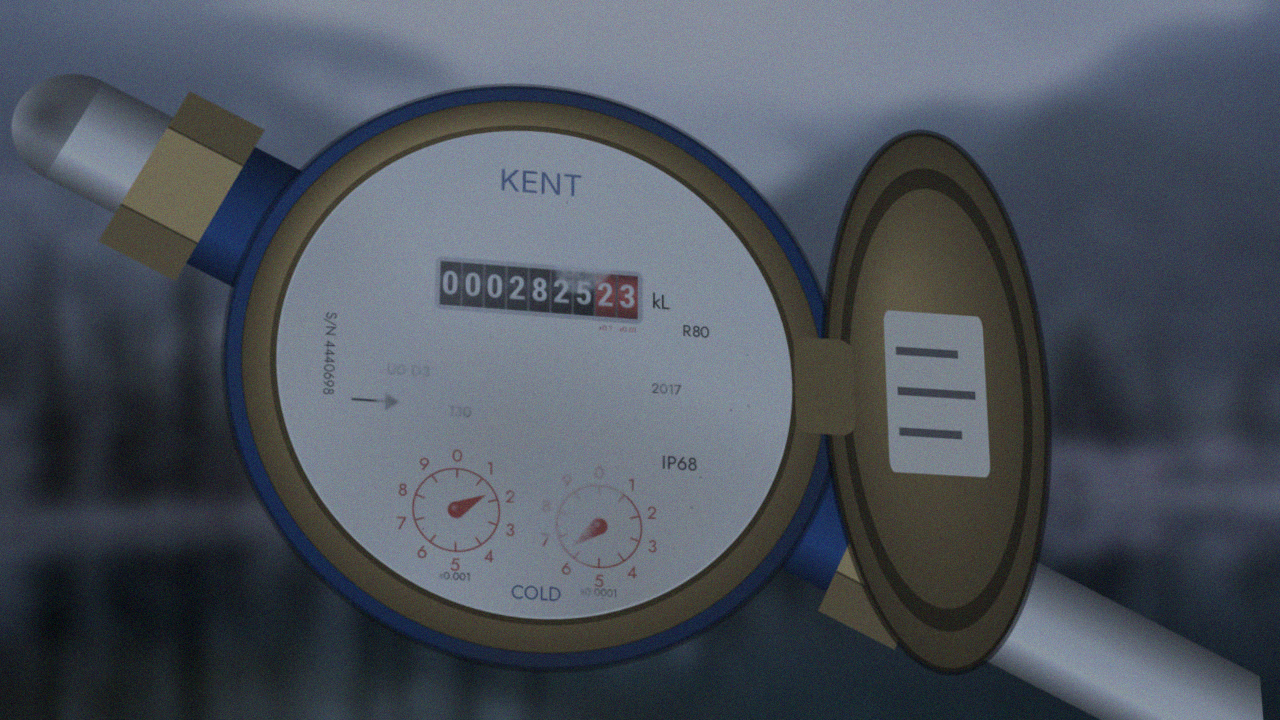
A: 2825.2316 kL
